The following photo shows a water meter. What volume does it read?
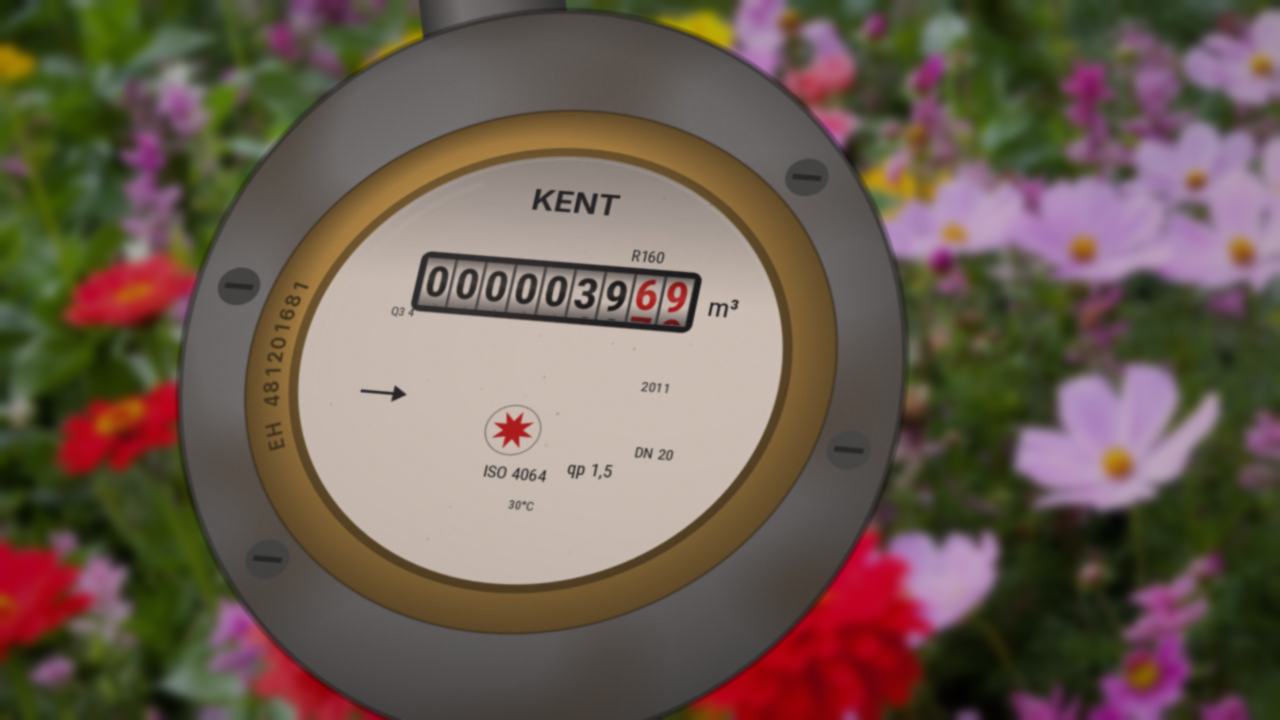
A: 39.69 m³
